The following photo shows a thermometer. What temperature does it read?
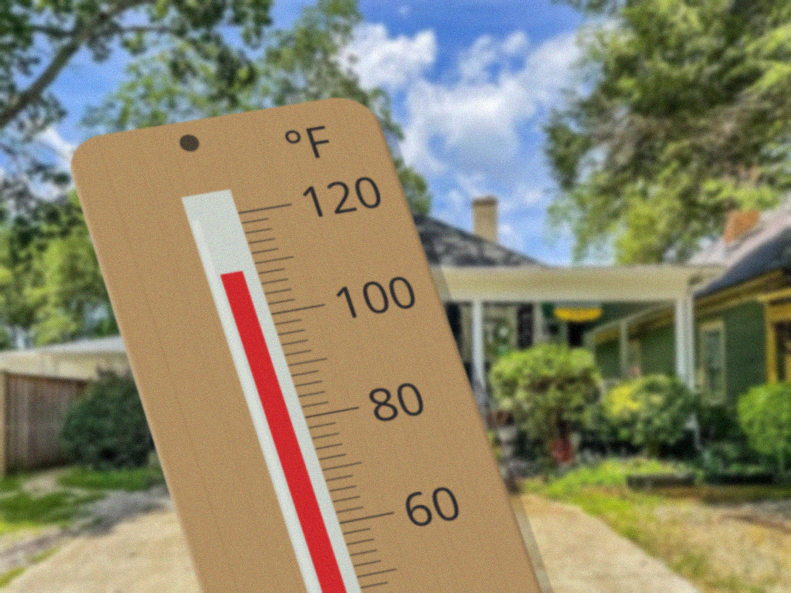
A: 109 °F
